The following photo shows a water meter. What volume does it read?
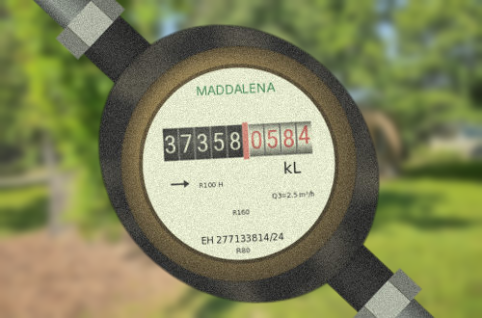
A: 37358.0584 kL
